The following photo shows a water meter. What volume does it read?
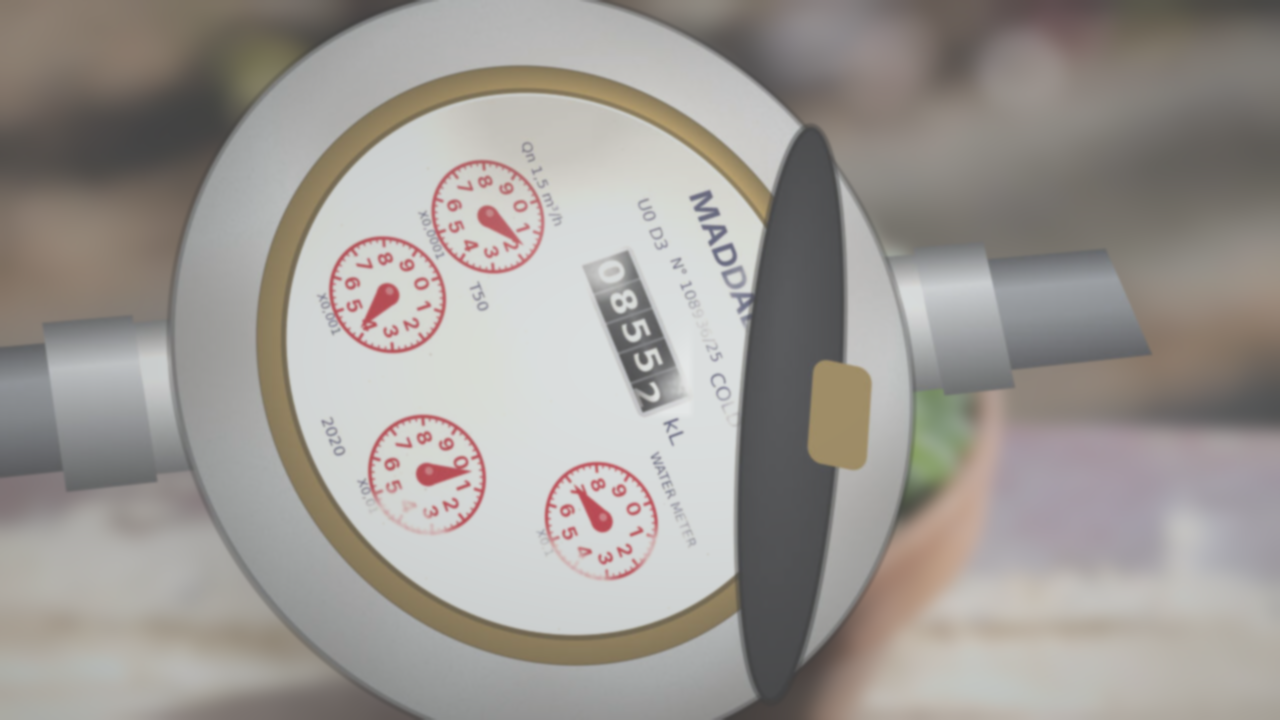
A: 8551.7041 kL
